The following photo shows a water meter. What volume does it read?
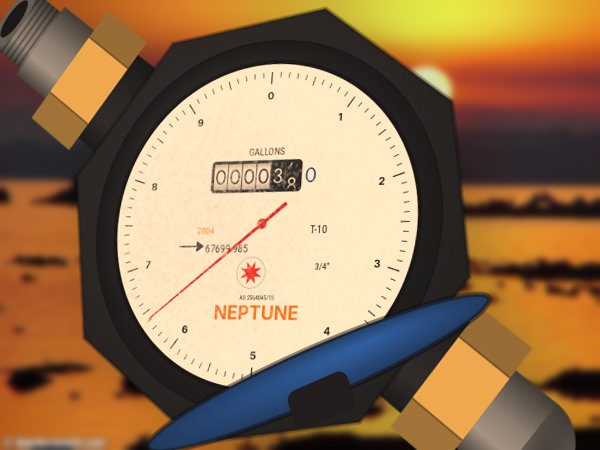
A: 376.4 gal
